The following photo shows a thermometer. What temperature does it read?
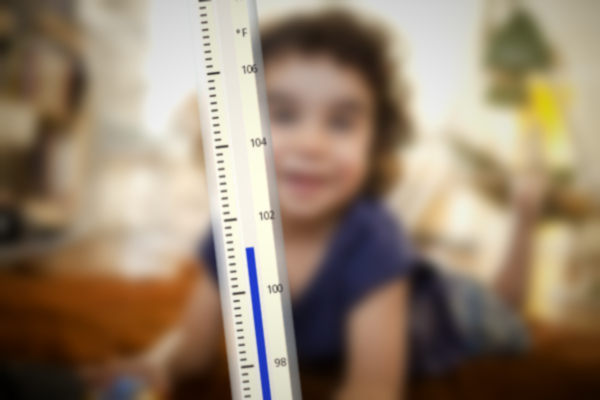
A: 101.2 °F
